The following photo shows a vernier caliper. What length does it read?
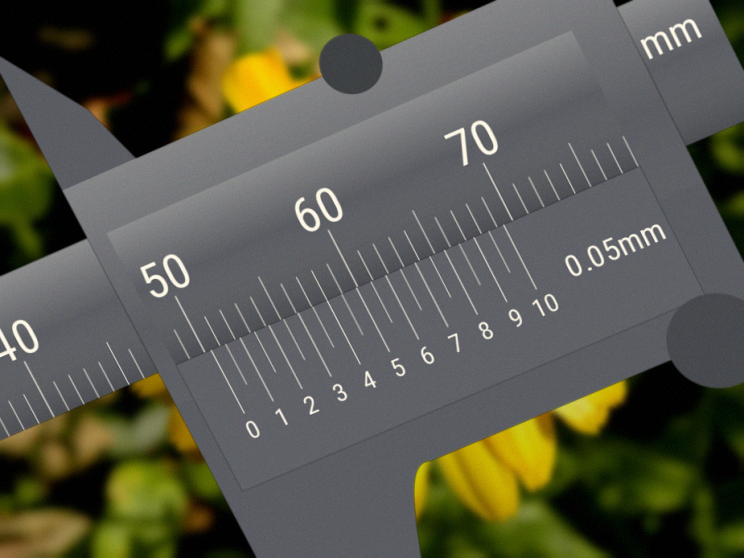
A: 50.4 mm
